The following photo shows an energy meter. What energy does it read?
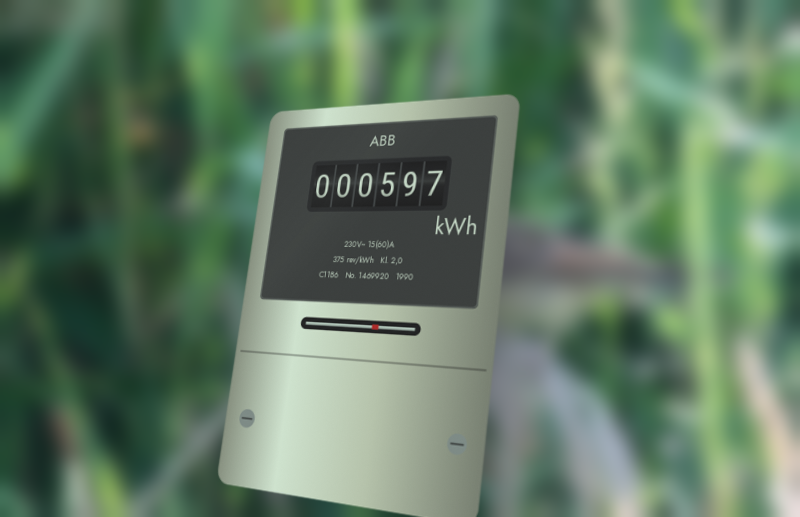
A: 597 kWh
